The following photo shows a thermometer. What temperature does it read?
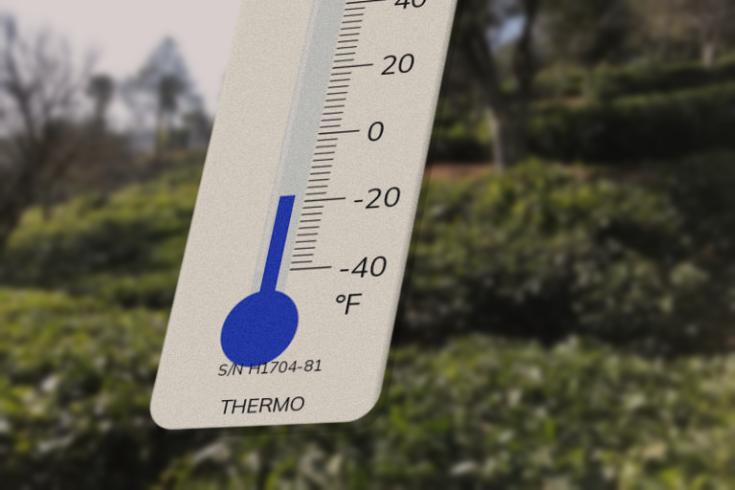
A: -18 °F
